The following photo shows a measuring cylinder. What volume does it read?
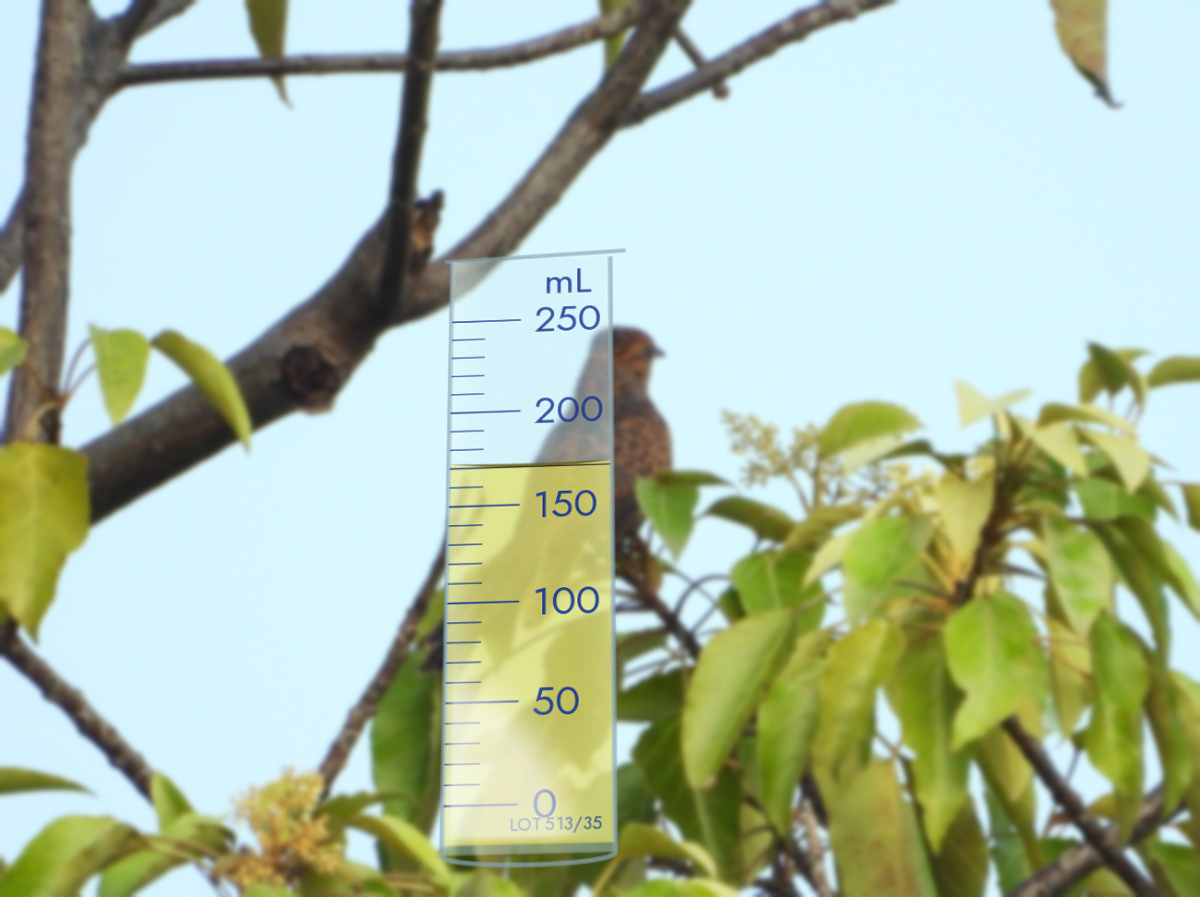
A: 170 mL
